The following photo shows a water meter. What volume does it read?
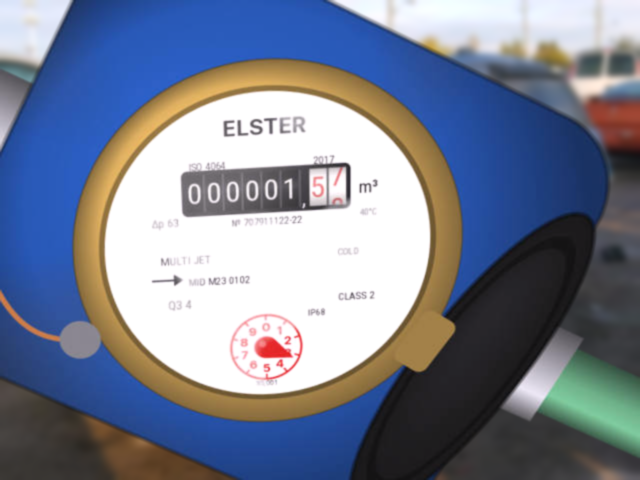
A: 1.573 m³
